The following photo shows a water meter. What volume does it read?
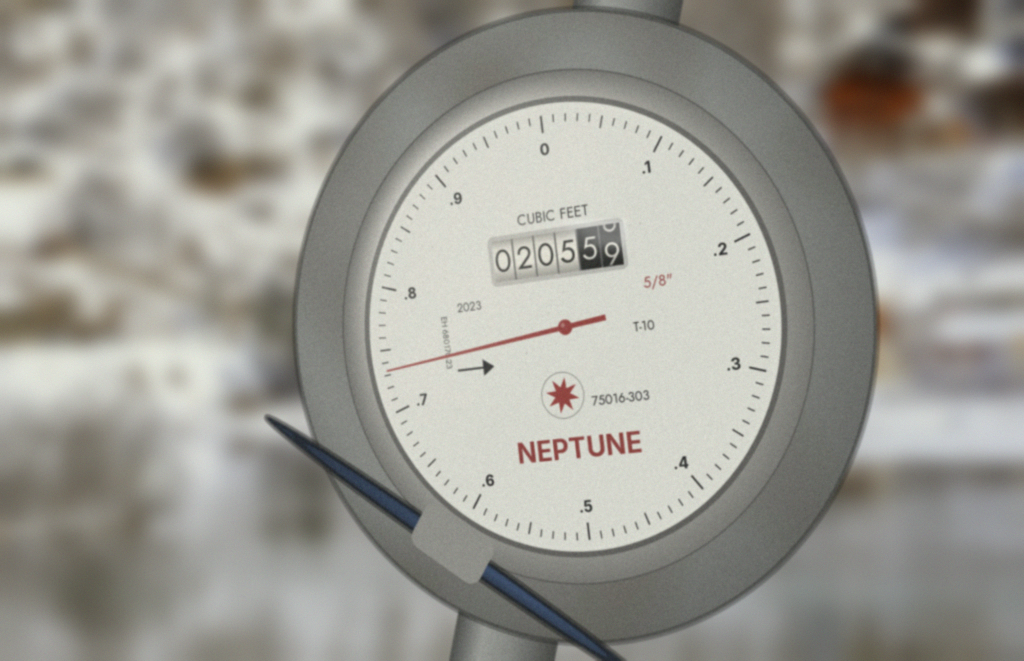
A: 20558.73 ft³
